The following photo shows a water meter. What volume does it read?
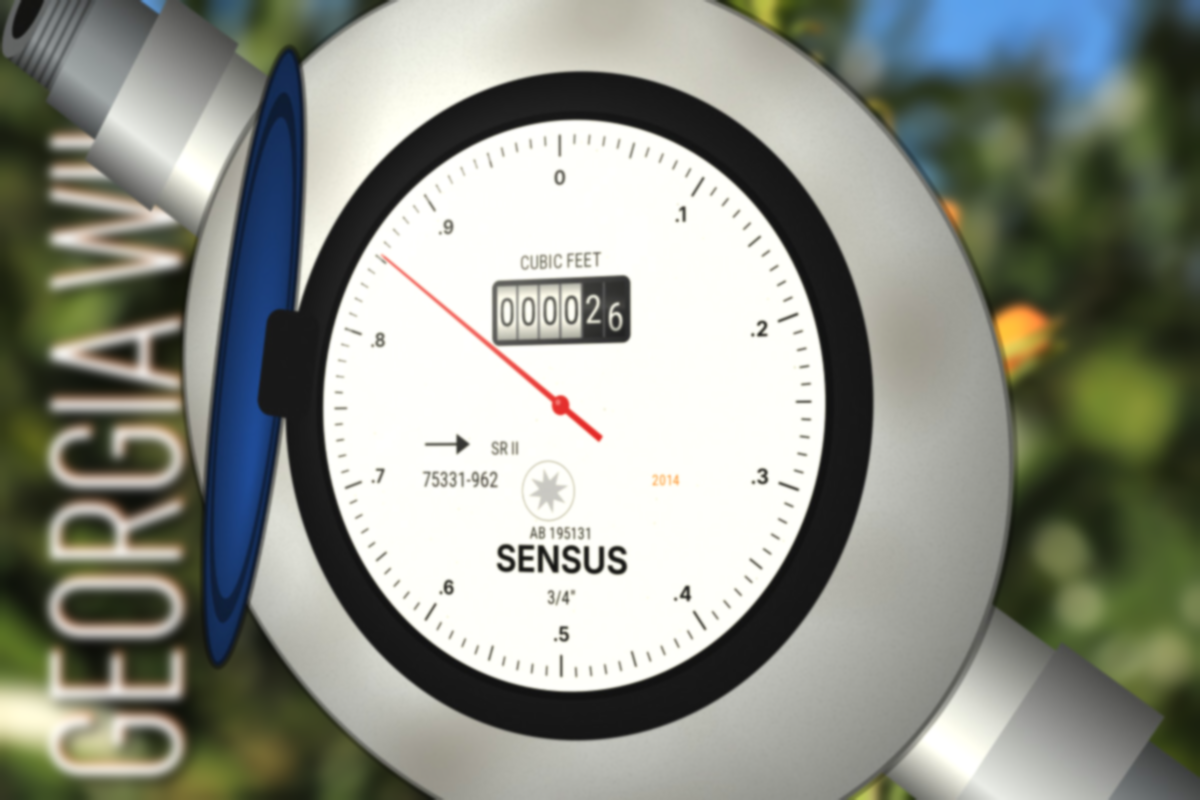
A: 25.85 ft³
